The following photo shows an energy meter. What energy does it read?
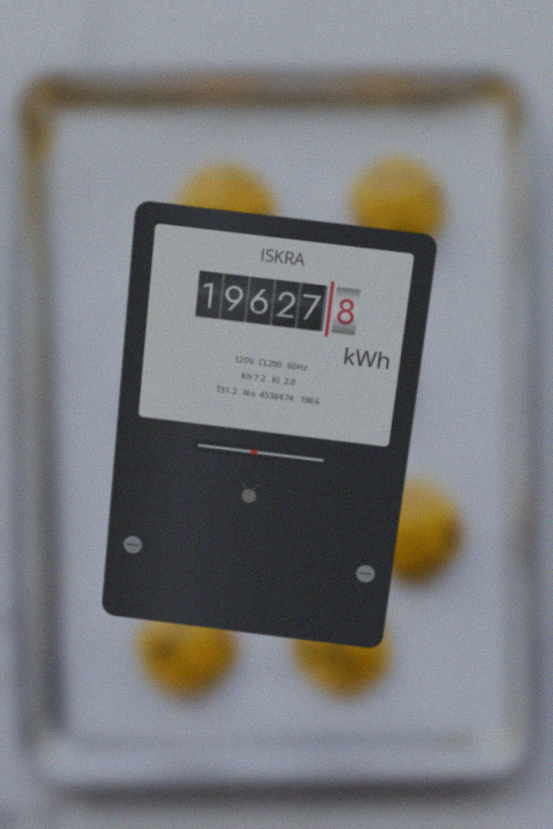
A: 19627.8 kWh
